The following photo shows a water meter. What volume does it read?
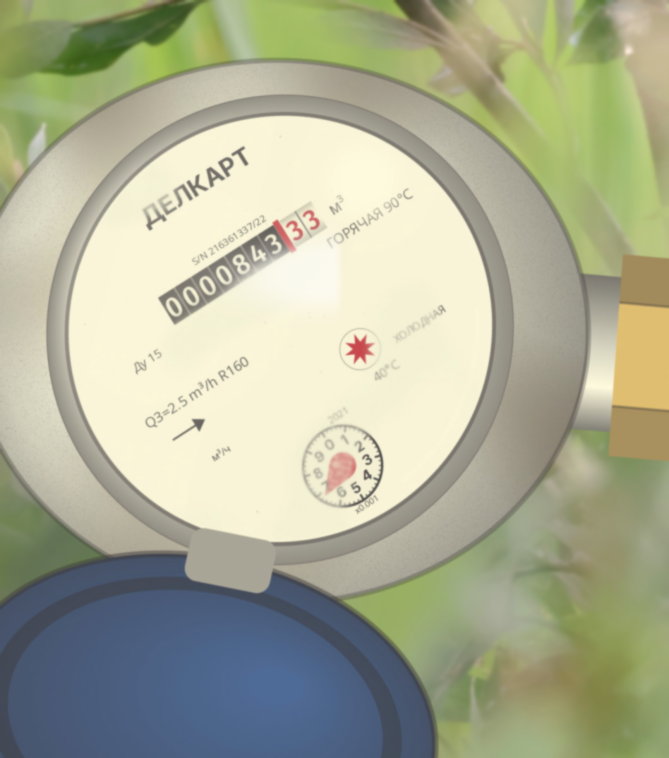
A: 843.336 m³
